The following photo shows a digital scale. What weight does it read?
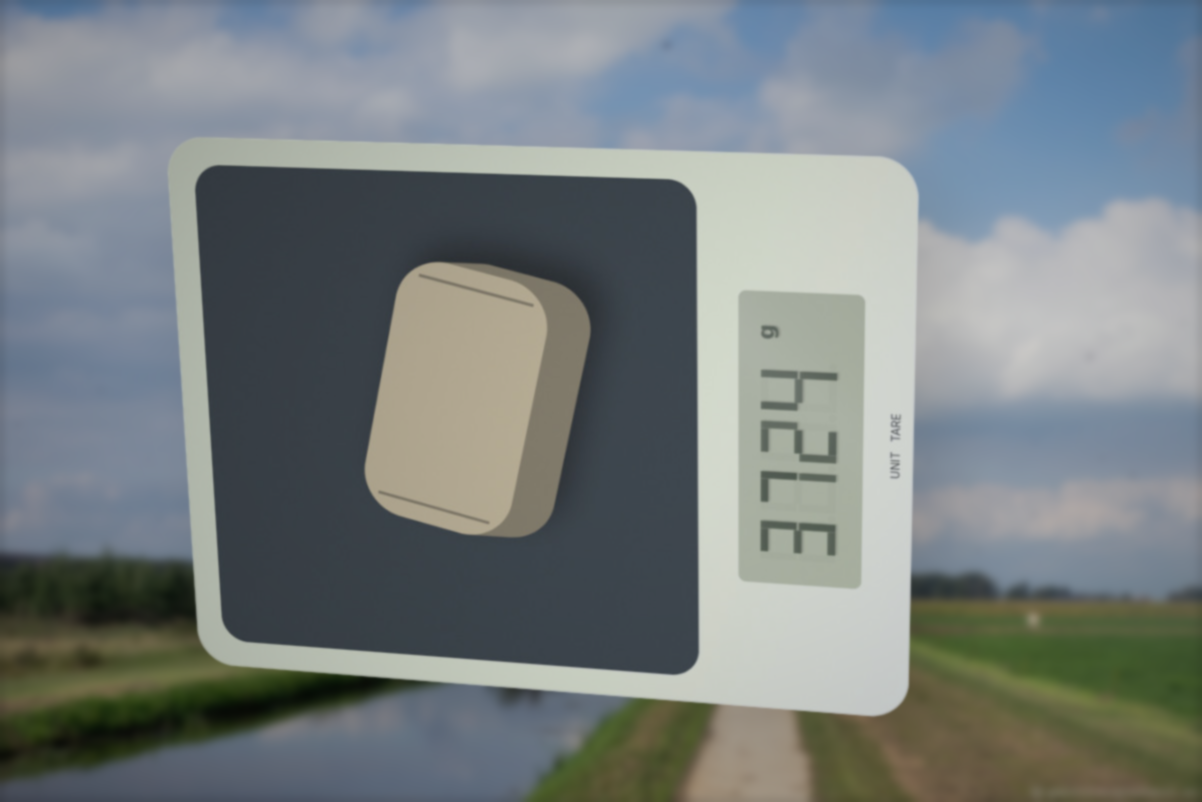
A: 3724 g
